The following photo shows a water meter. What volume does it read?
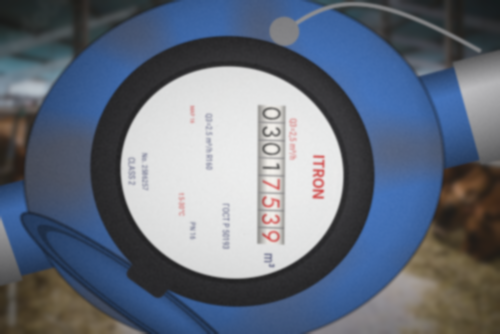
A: 301.7539 m³
